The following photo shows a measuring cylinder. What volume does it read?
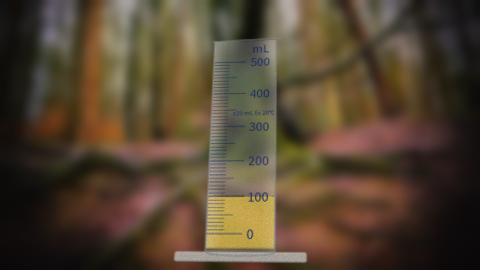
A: 100 mL
